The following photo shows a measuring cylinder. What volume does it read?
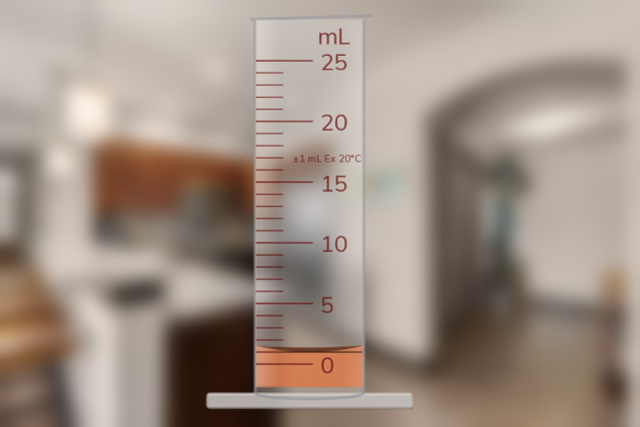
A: 1 mL
